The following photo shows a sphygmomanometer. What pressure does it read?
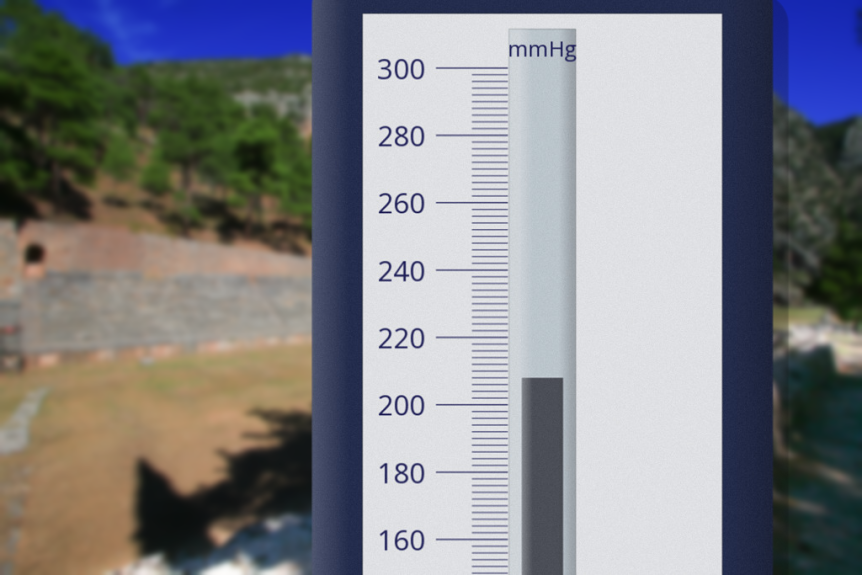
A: 208 mmHg
